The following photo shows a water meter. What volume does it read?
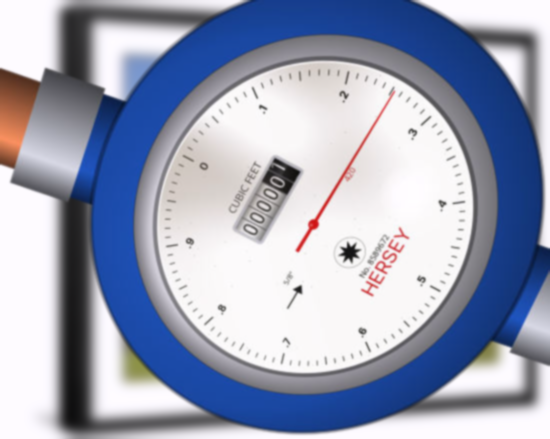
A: 1.25 ft³
